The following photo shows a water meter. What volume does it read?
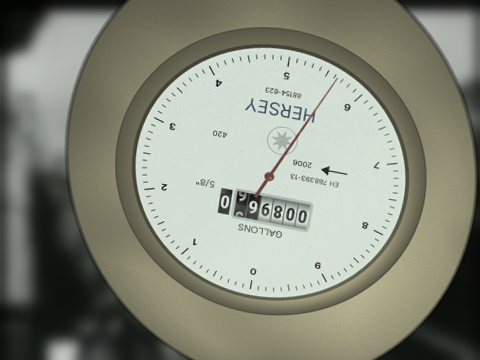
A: 89655.6 gal
